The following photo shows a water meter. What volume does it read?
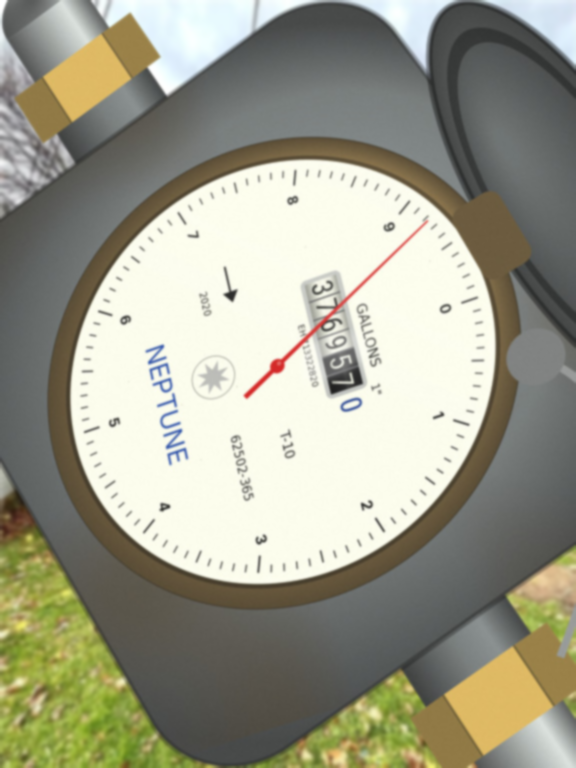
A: 3769569.2 gal
